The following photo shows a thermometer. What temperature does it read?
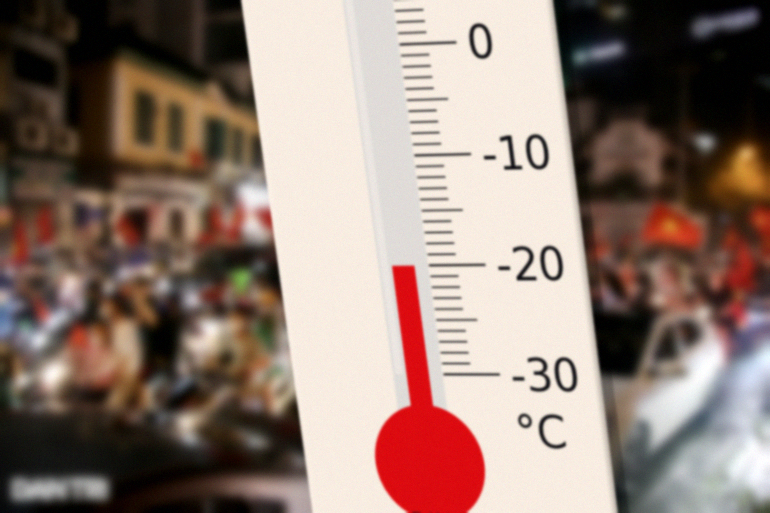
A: -20 °C
